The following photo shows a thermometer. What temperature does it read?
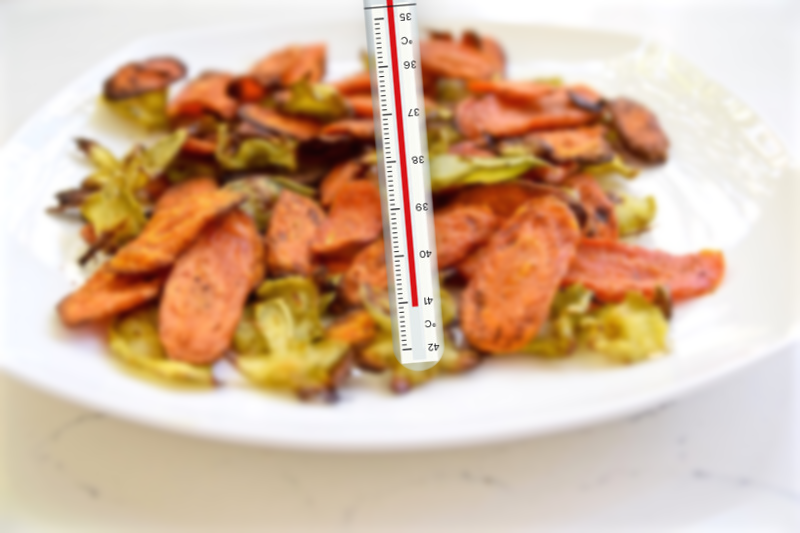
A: 41.1 °C
